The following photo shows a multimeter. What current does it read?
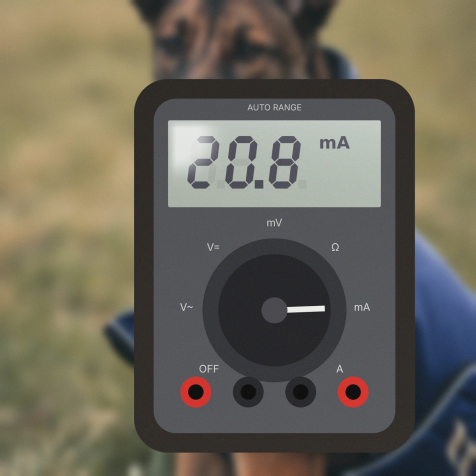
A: 20.8 mA
